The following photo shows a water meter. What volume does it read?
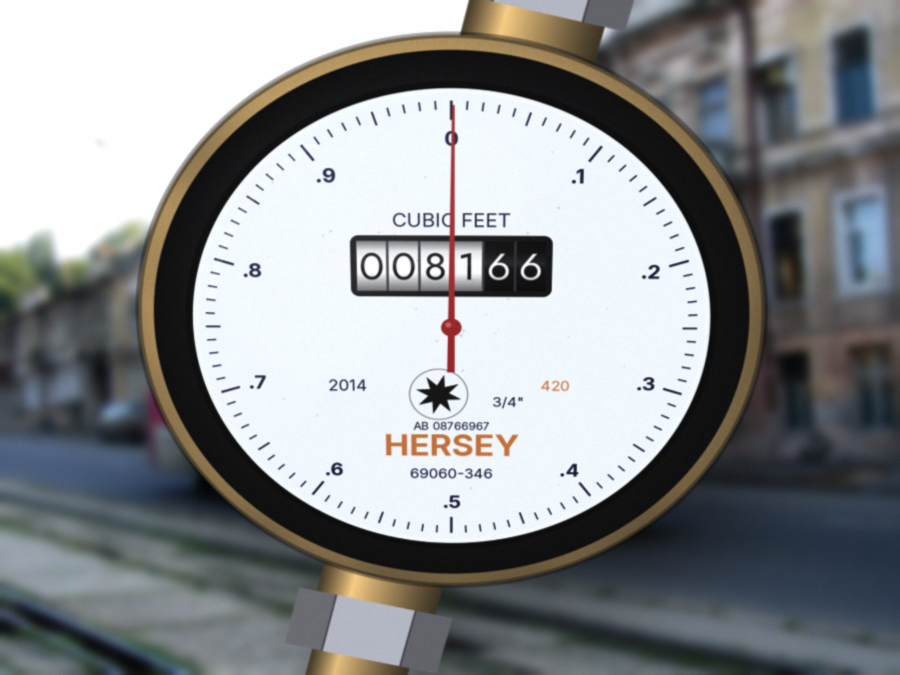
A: 8166.00 ft³
